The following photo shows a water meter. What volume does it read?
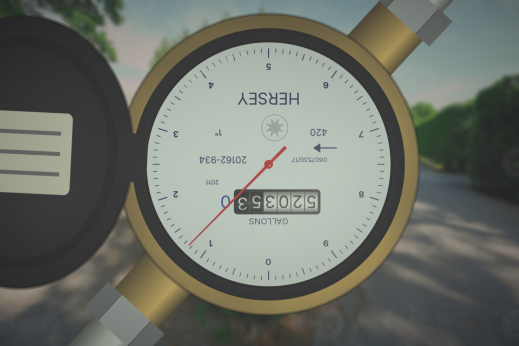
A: 5203531.2 gal
